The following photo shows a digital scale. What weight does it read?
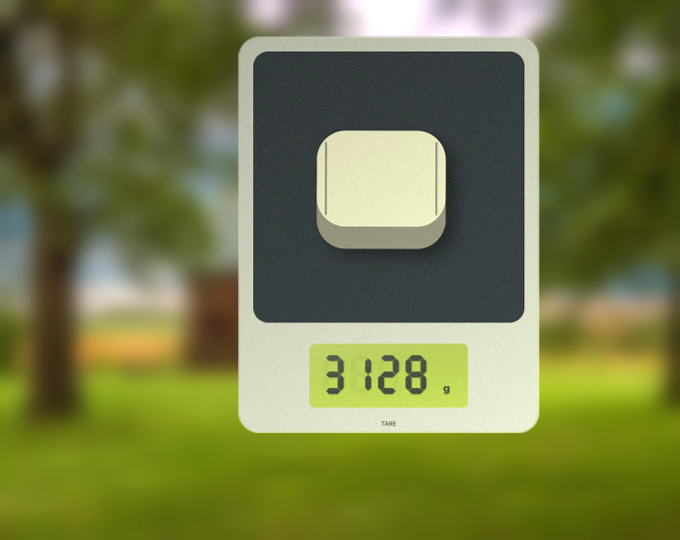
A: 3128 g
